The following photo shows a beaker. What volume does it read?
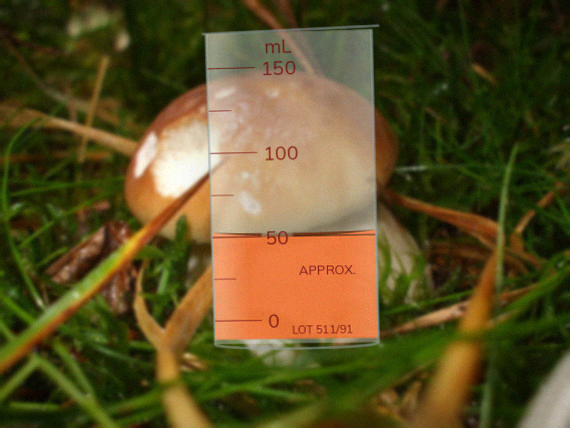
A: 50 mL
